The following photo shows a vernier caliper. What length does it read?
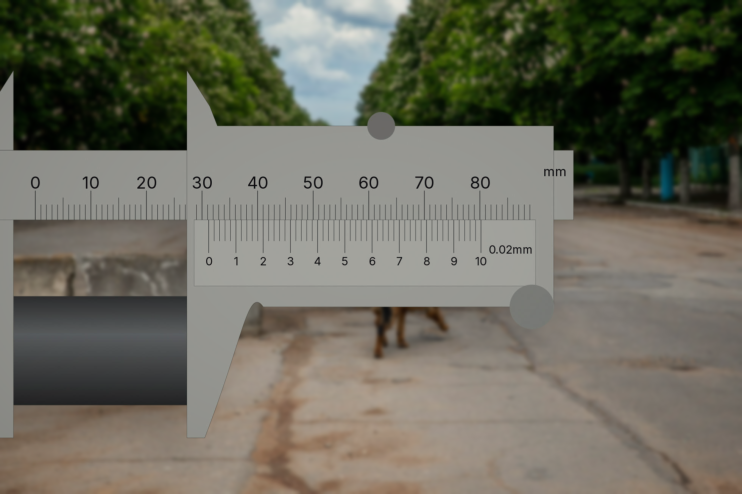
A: 31.2 mm
